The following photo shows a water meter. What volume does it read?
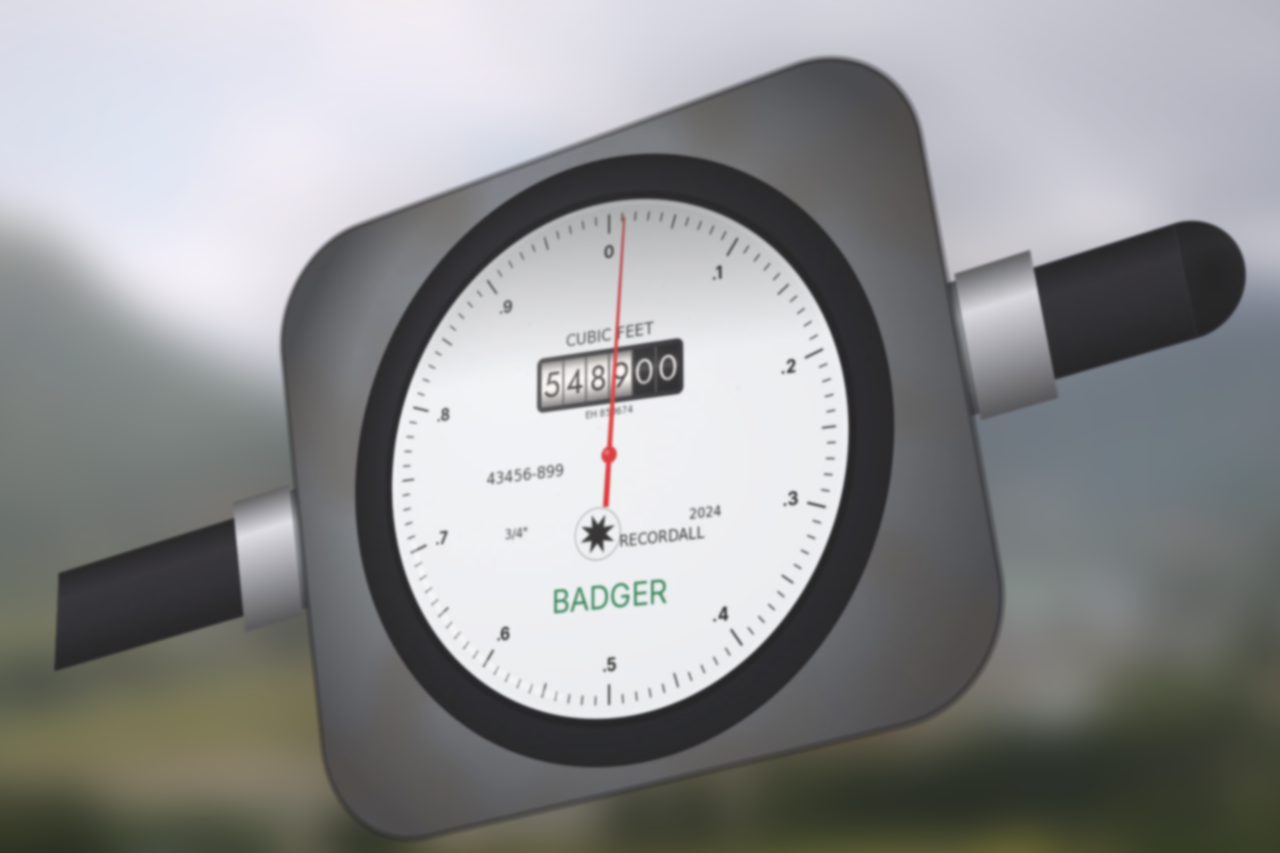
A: 548900.01 ft³
